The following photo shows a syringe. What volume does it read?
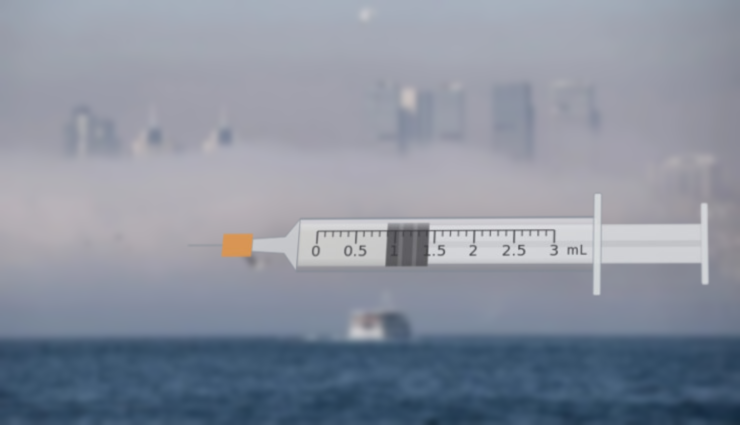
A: 0.9 mL
